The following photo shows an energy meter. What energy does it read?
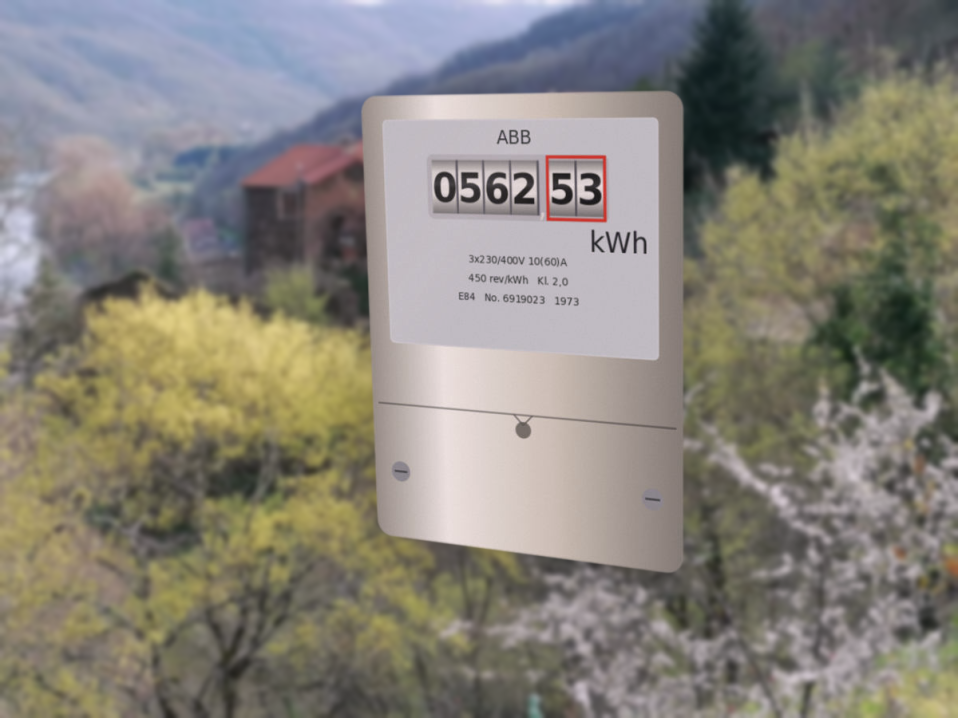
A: 562.53 kWh
